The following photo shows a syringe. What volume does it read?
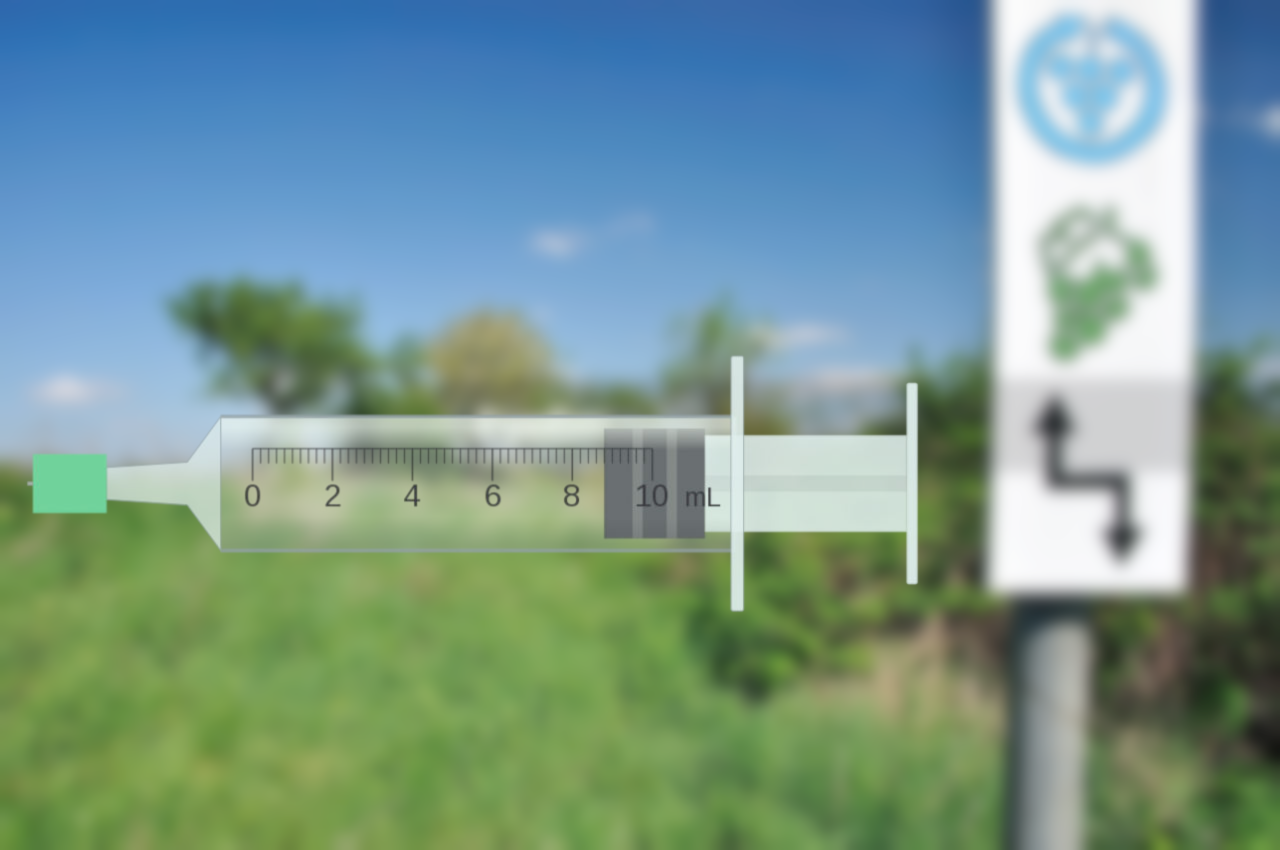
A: 8.8 mL
